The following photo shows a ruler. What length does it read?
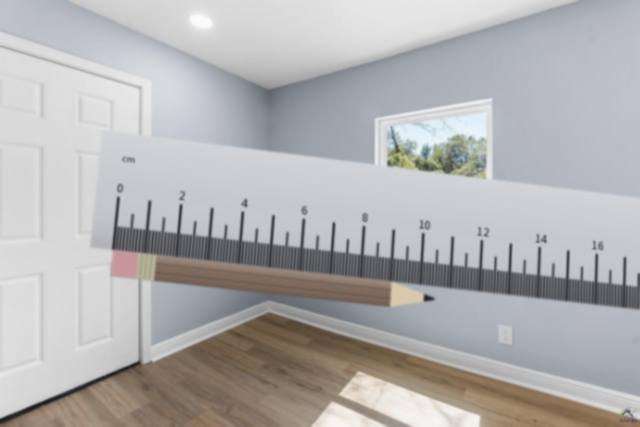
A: 10.5 cm
